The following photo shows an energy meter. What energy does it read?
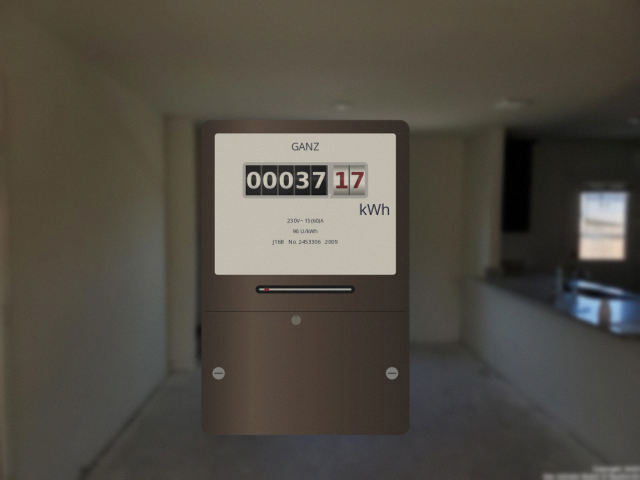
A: 37.17 kWh
